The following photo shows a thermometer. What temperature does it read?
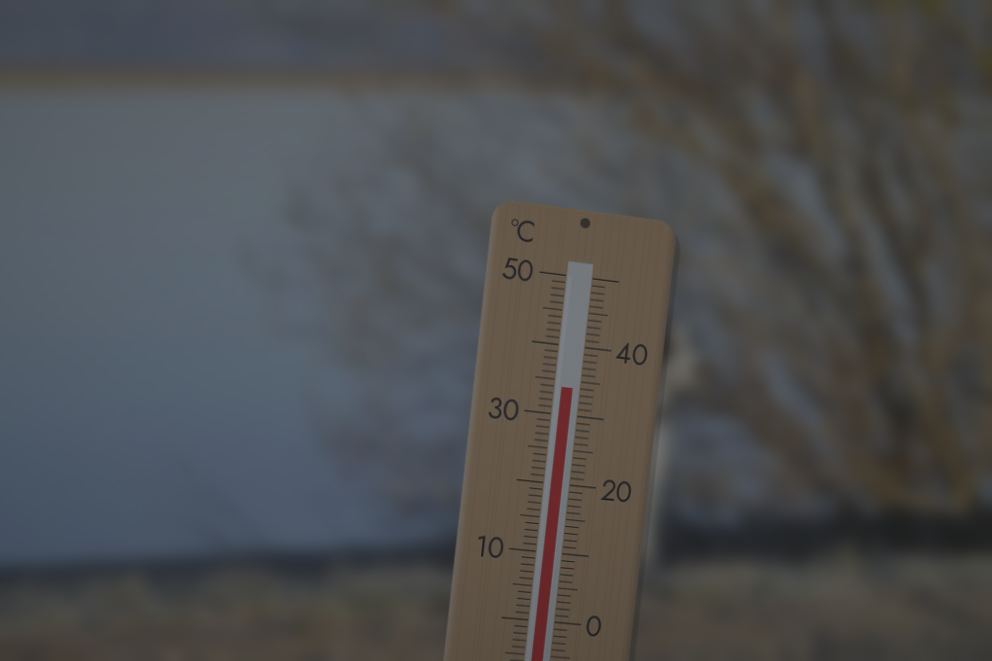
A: 34 °C
